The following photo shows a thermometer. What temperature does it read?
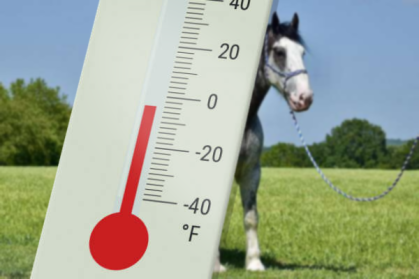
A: -4 °F
